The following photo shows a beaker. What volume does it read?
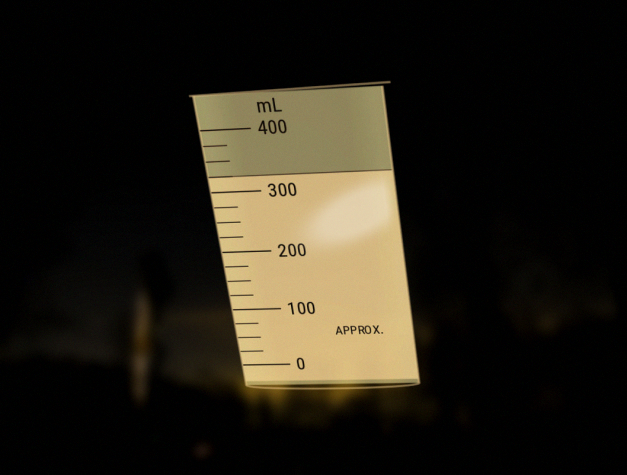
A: 325 mL
